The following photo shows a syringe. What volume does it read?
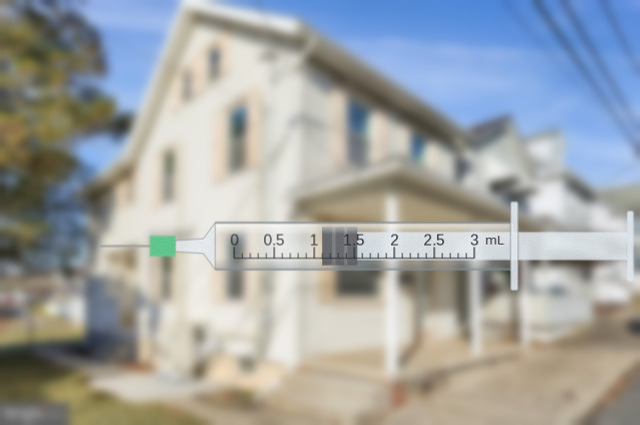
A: 1.1 mL
